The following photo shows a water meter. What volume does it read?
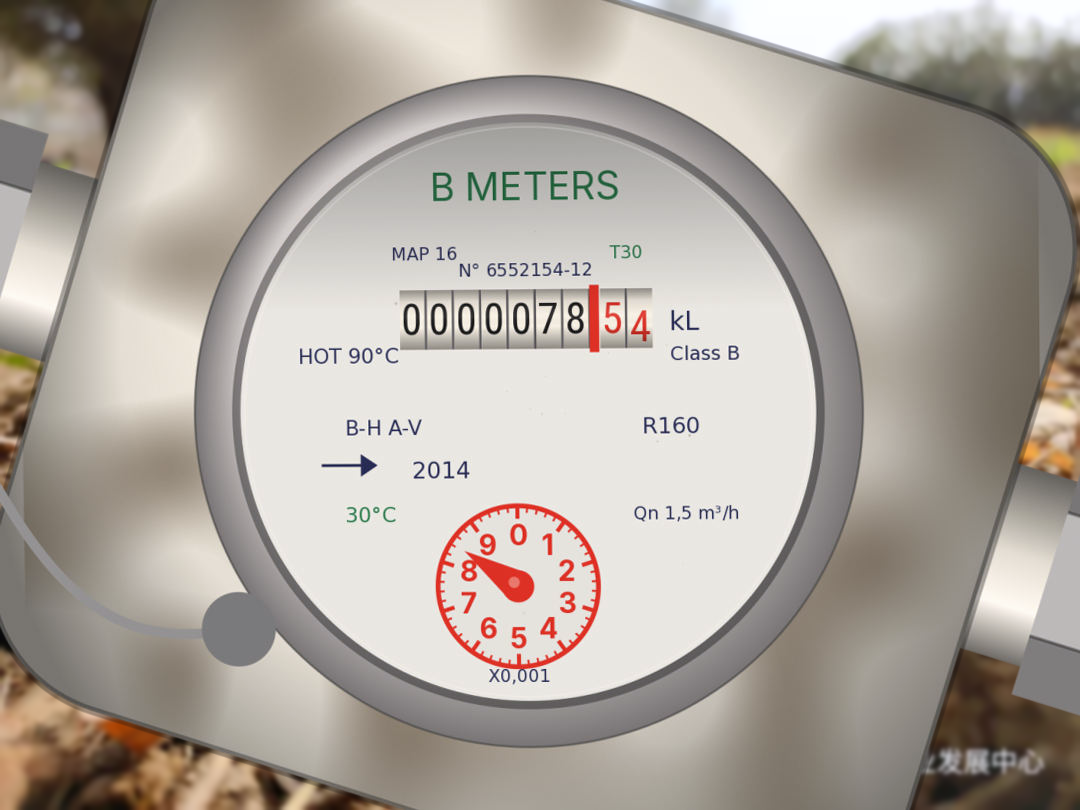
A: 78.538 kL
